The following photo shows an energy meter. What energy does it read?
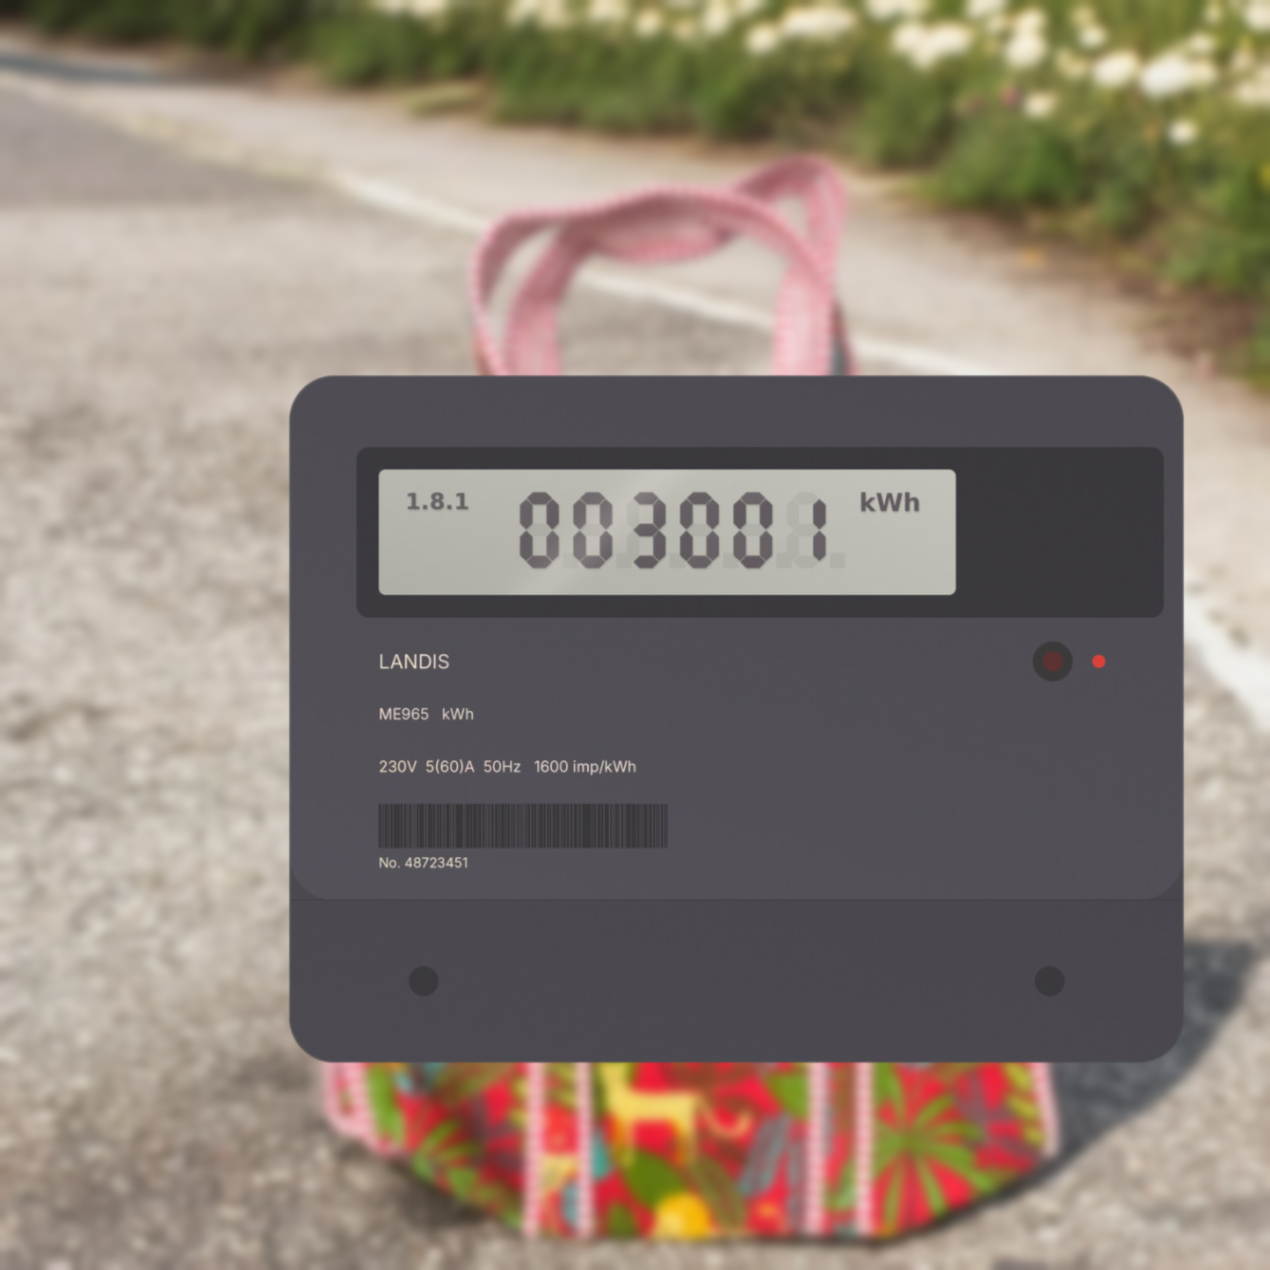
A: 3001 kWh
